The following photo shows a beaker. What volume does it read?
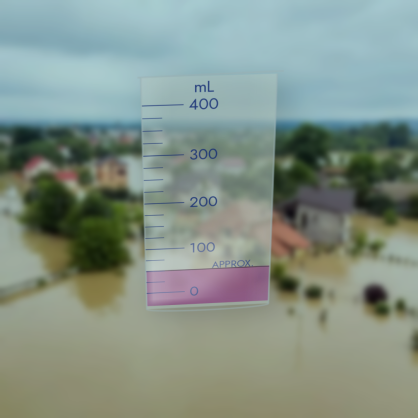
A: 50 mL
